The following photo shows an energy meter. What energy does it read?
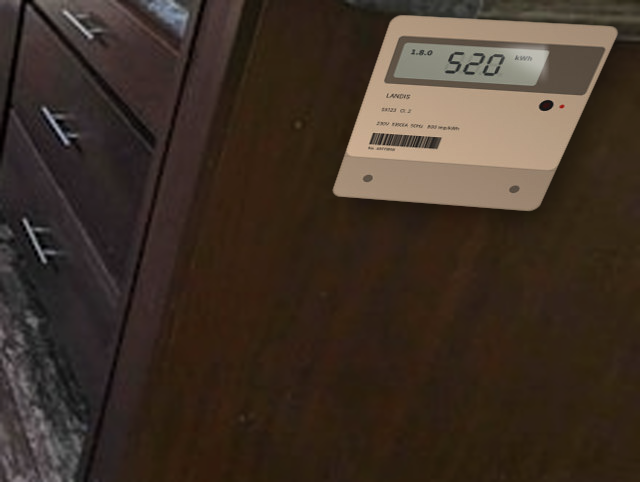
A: 520 kWh
